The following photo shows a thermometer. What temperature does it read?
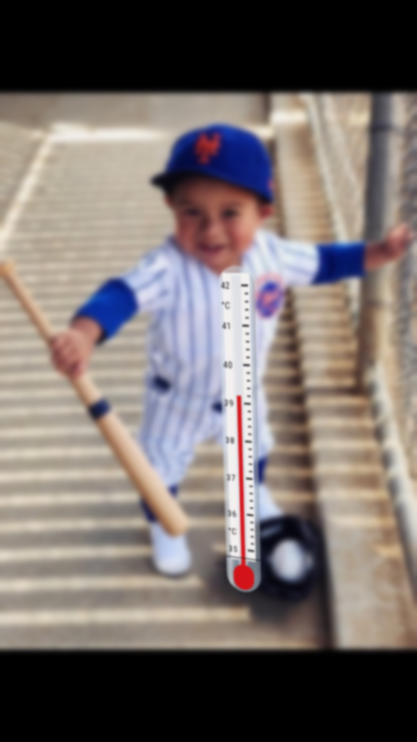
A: 39.2 °C
